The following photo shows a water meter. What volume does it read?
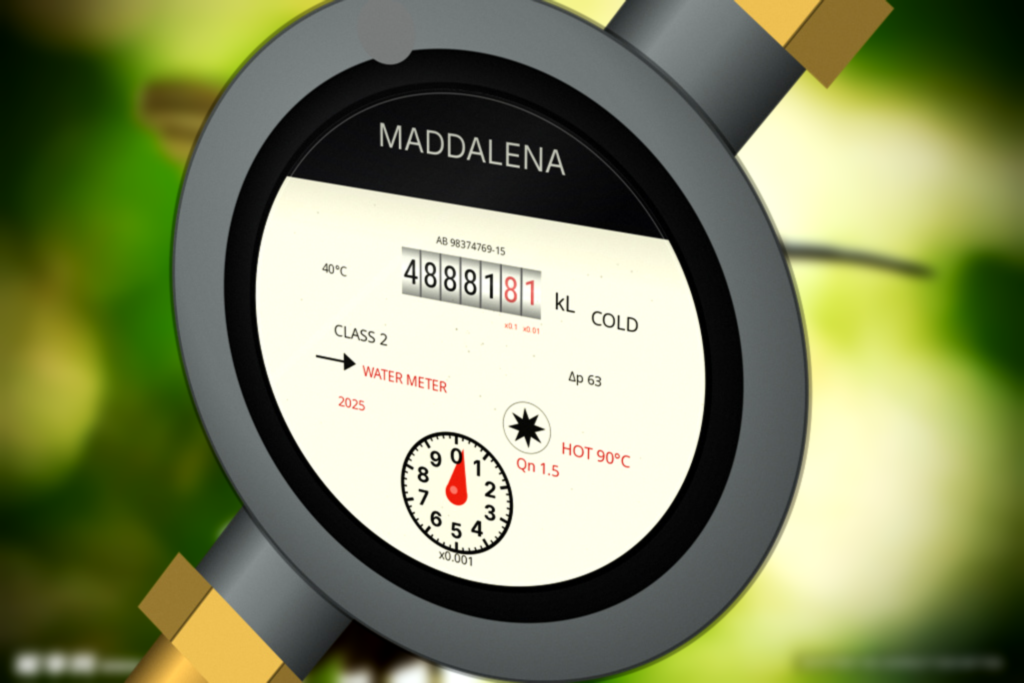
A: 48881.810 kL
